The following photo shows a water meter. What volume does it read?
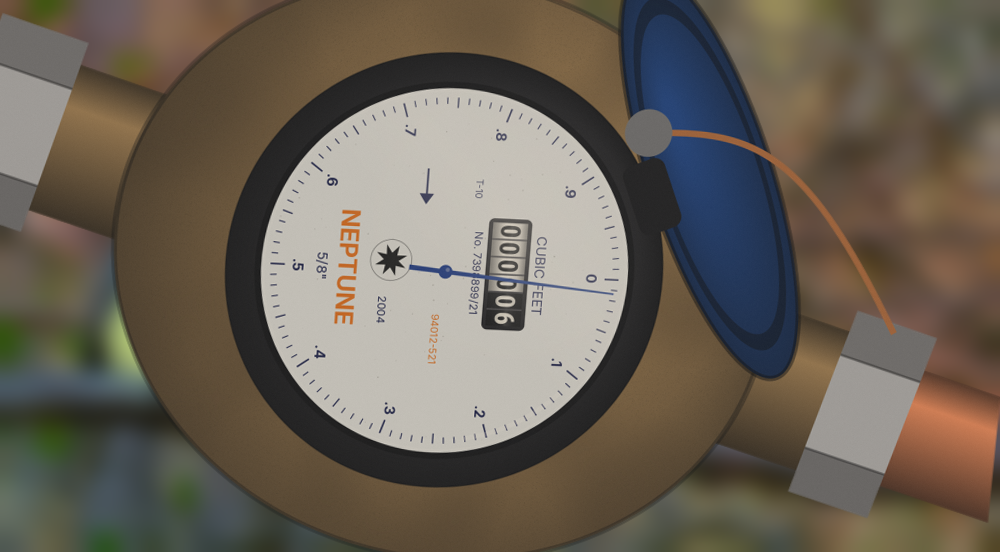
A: 6.01 ft³
